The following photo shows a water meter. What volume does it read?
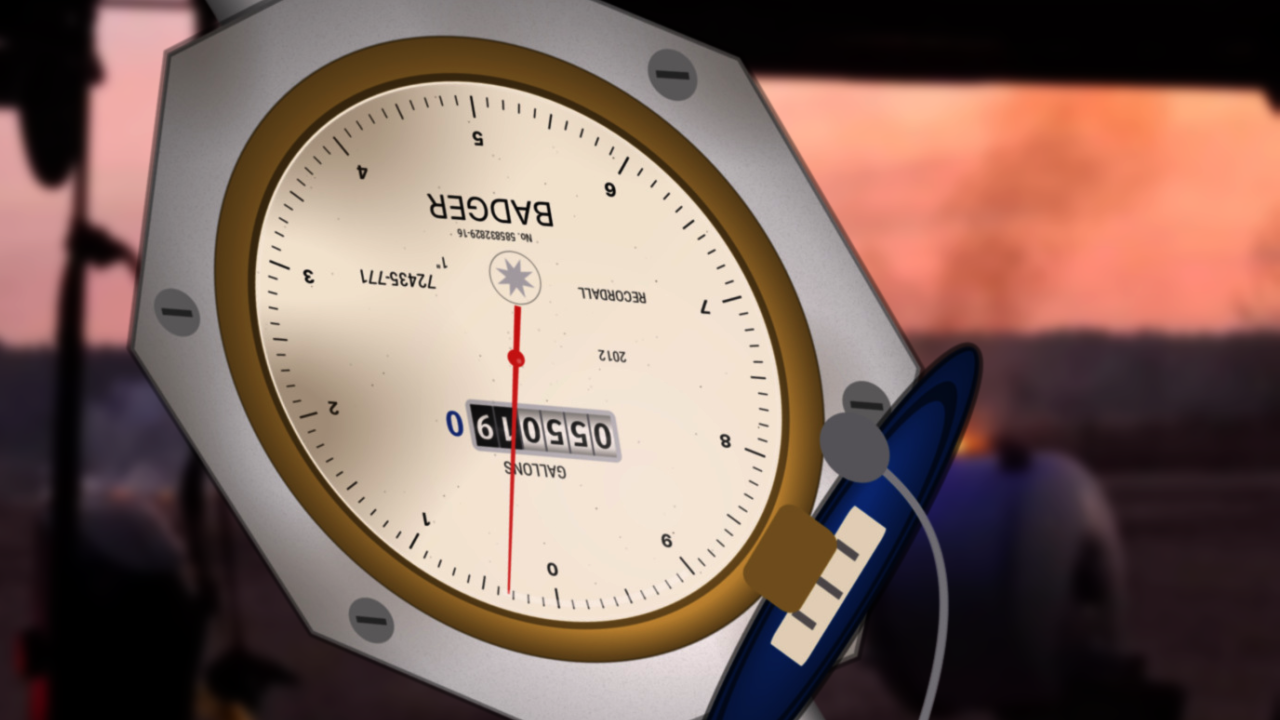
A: 550190.3 gal
